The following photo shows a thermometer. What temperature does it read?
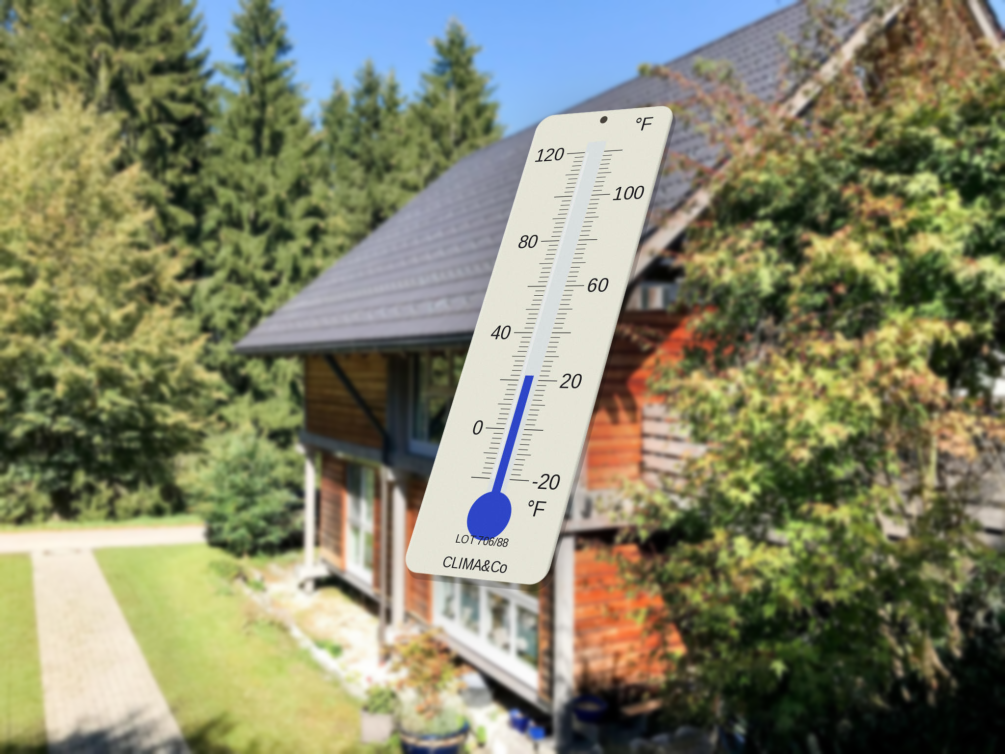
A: 22 °F
